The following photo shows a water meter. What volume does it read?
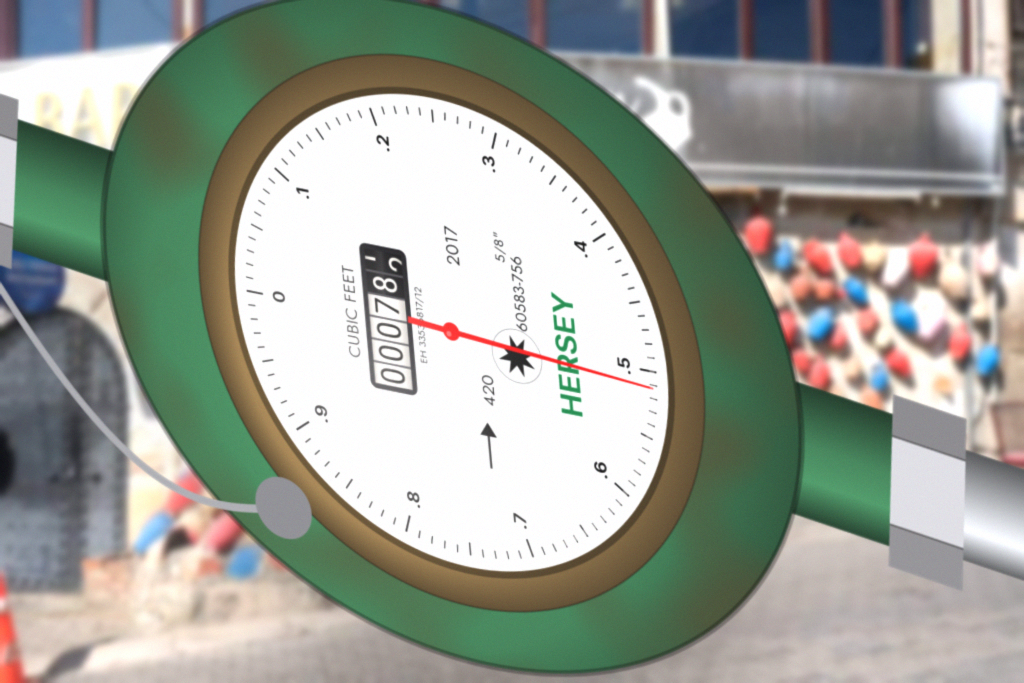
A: 781.51 ft³
